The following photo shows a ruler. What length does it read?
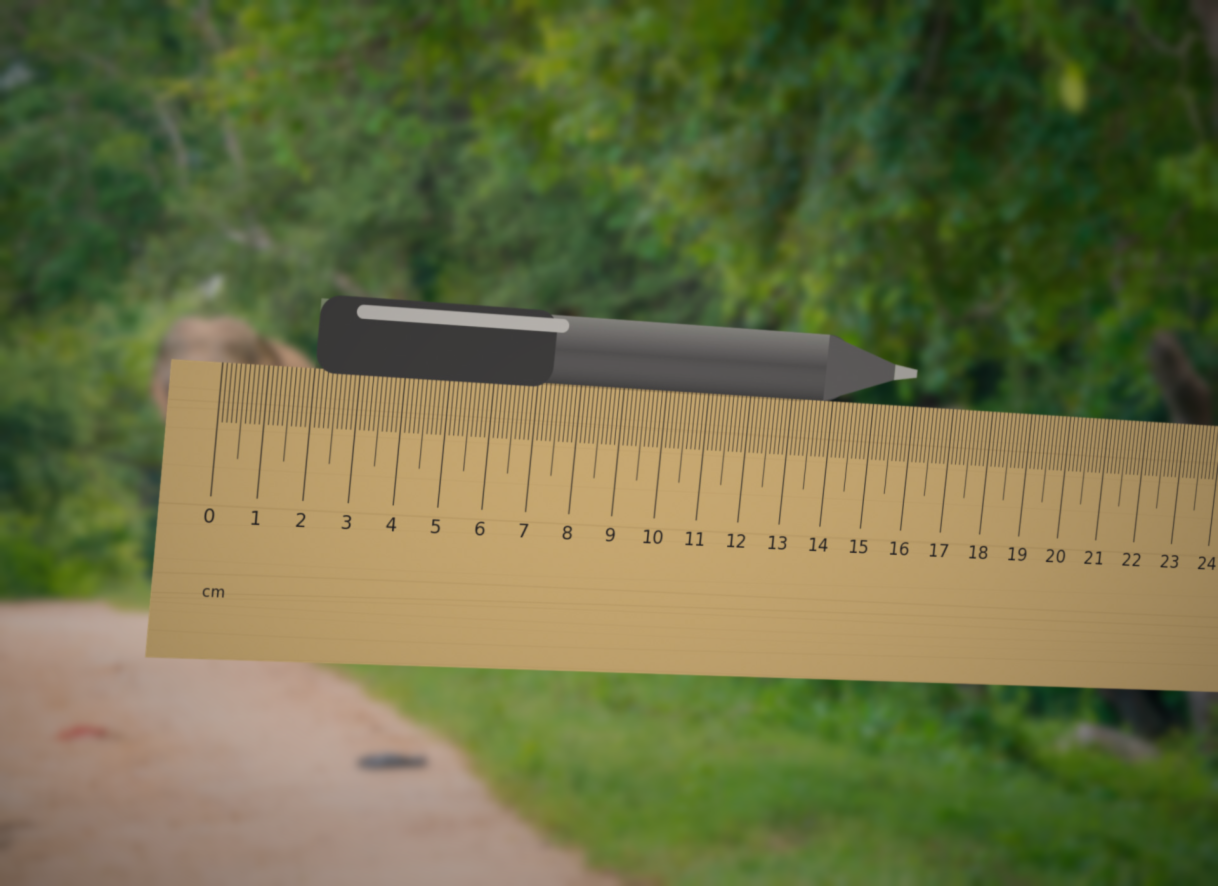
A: 14 cm
